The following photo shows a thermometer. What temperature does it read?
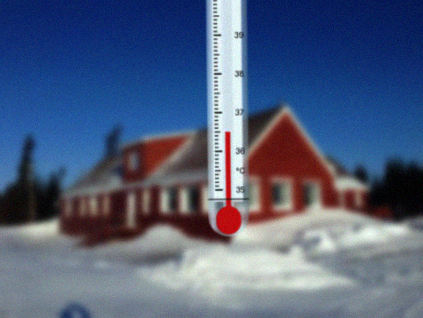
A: 36.5 °C
